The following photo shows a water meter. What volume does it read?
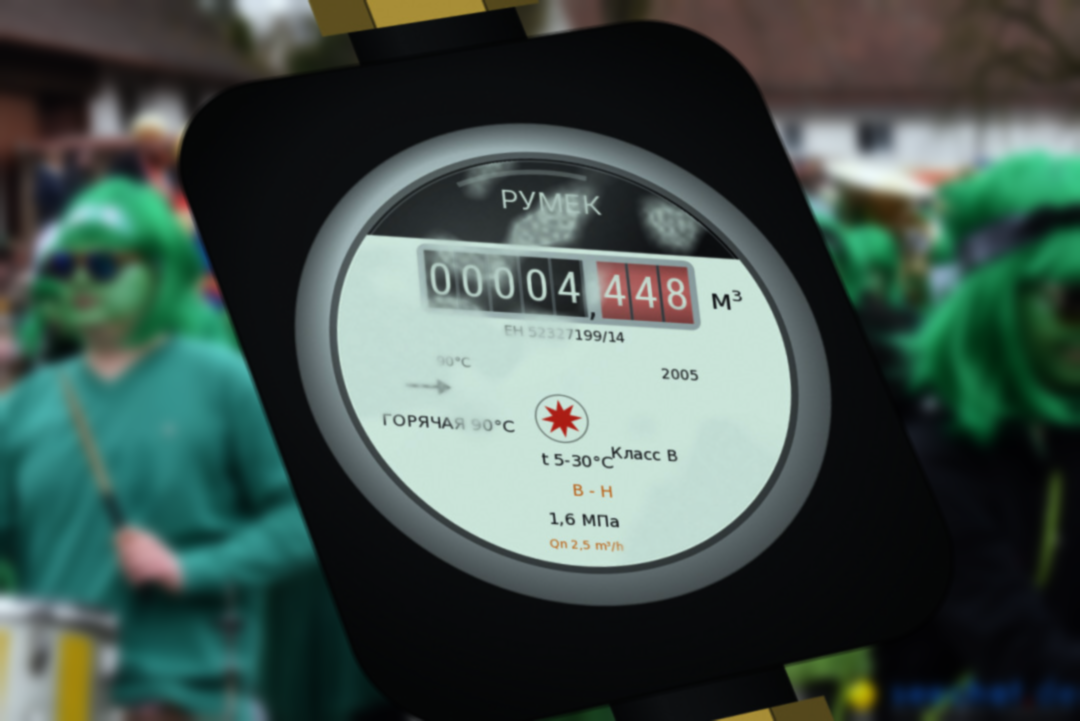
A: 4.448 m³
